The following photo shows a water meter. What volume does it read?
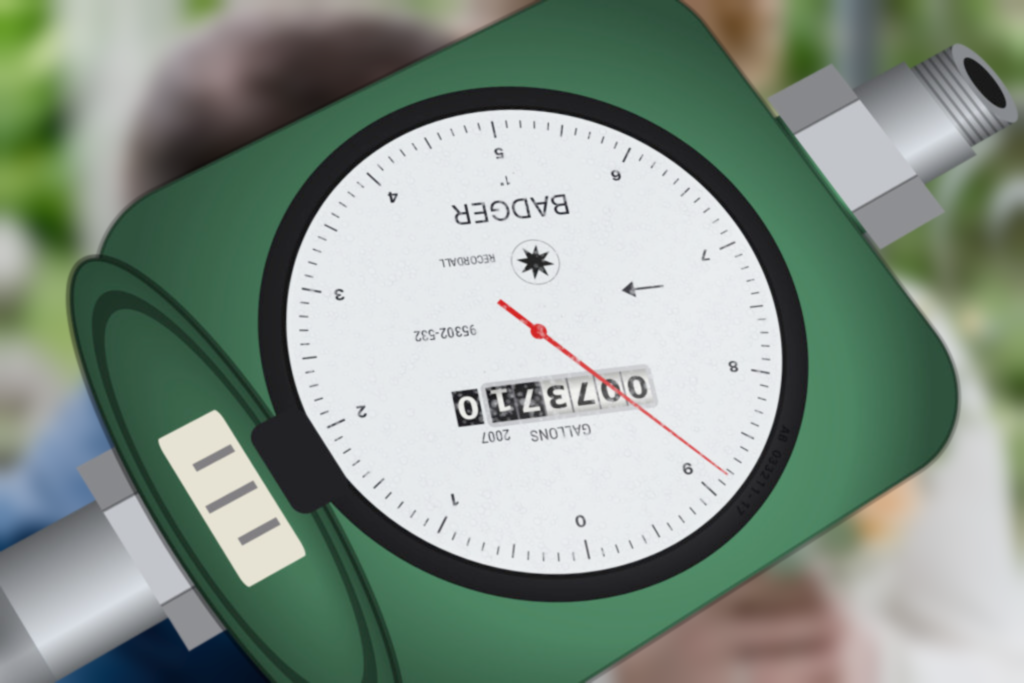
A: 73708.8 gal
